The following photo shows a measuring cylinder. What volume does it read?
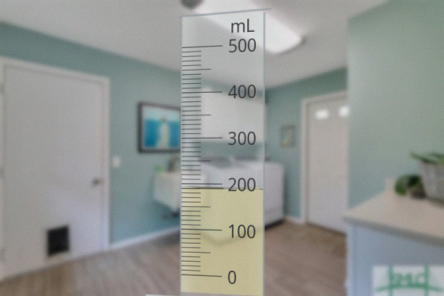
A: 190 mL
